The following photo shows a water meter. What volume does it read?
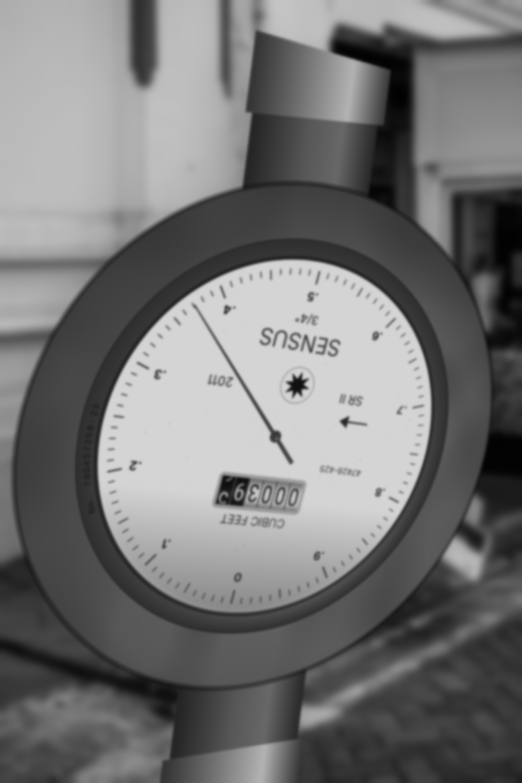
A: 395.37 ft³
